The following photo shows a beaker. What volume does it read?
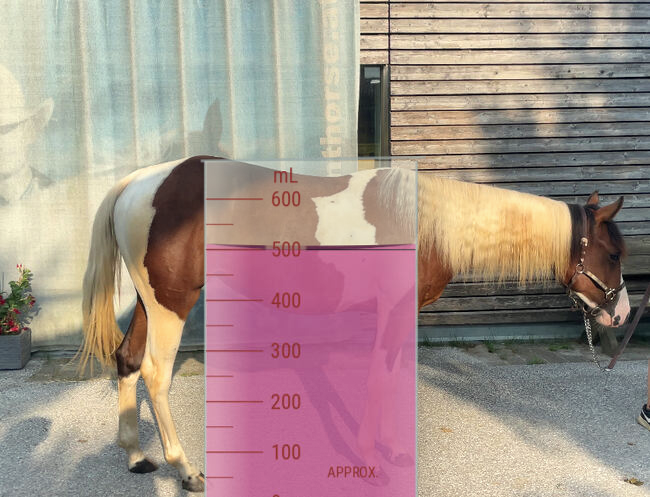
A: 500 mL
